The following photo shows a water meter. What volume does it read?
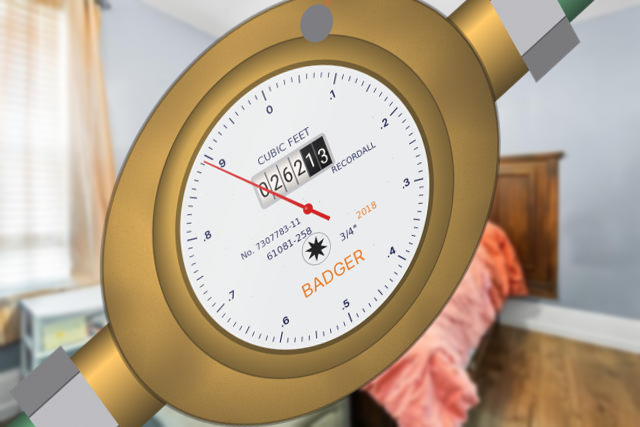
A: 26212.89 ft³
